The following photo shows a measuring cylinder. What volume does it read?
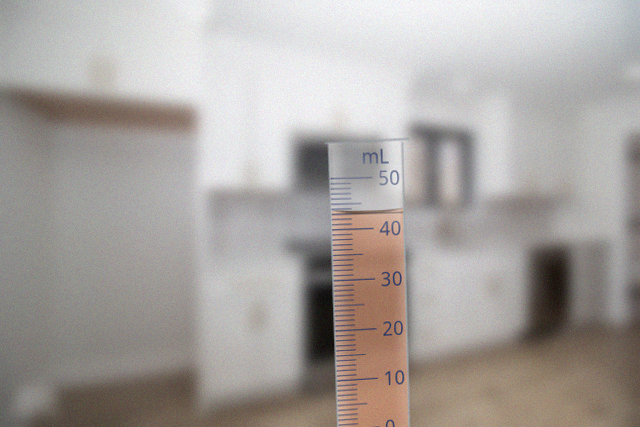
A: 43 mL
